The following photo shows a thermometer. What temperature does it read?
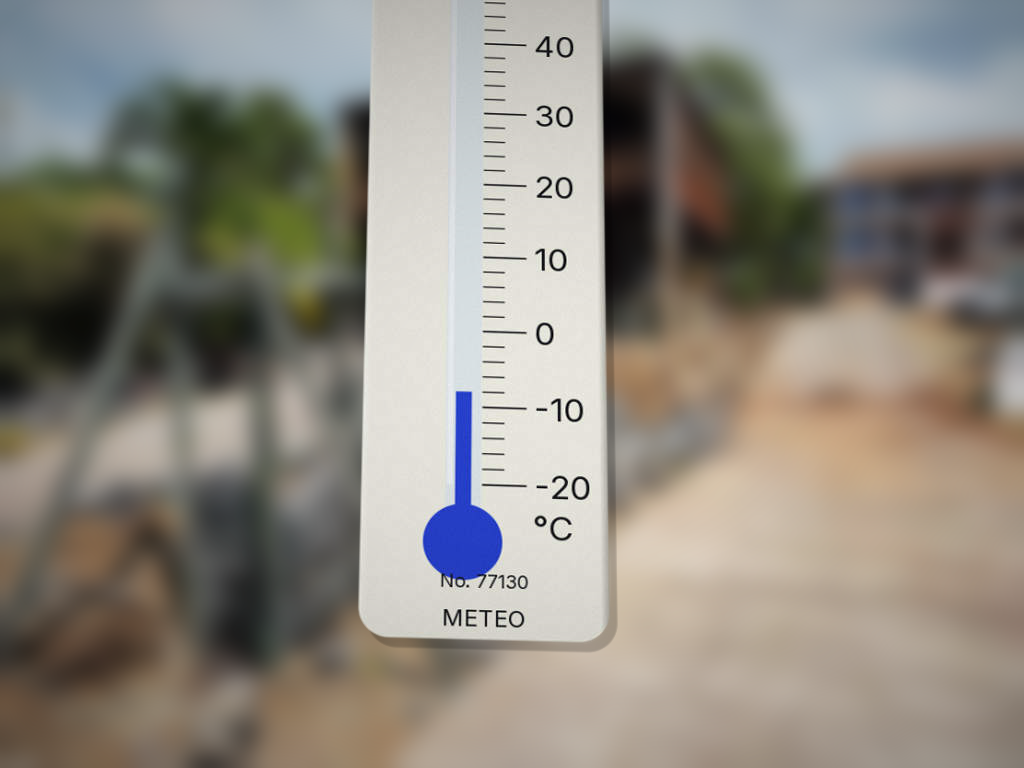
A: -8 °C
